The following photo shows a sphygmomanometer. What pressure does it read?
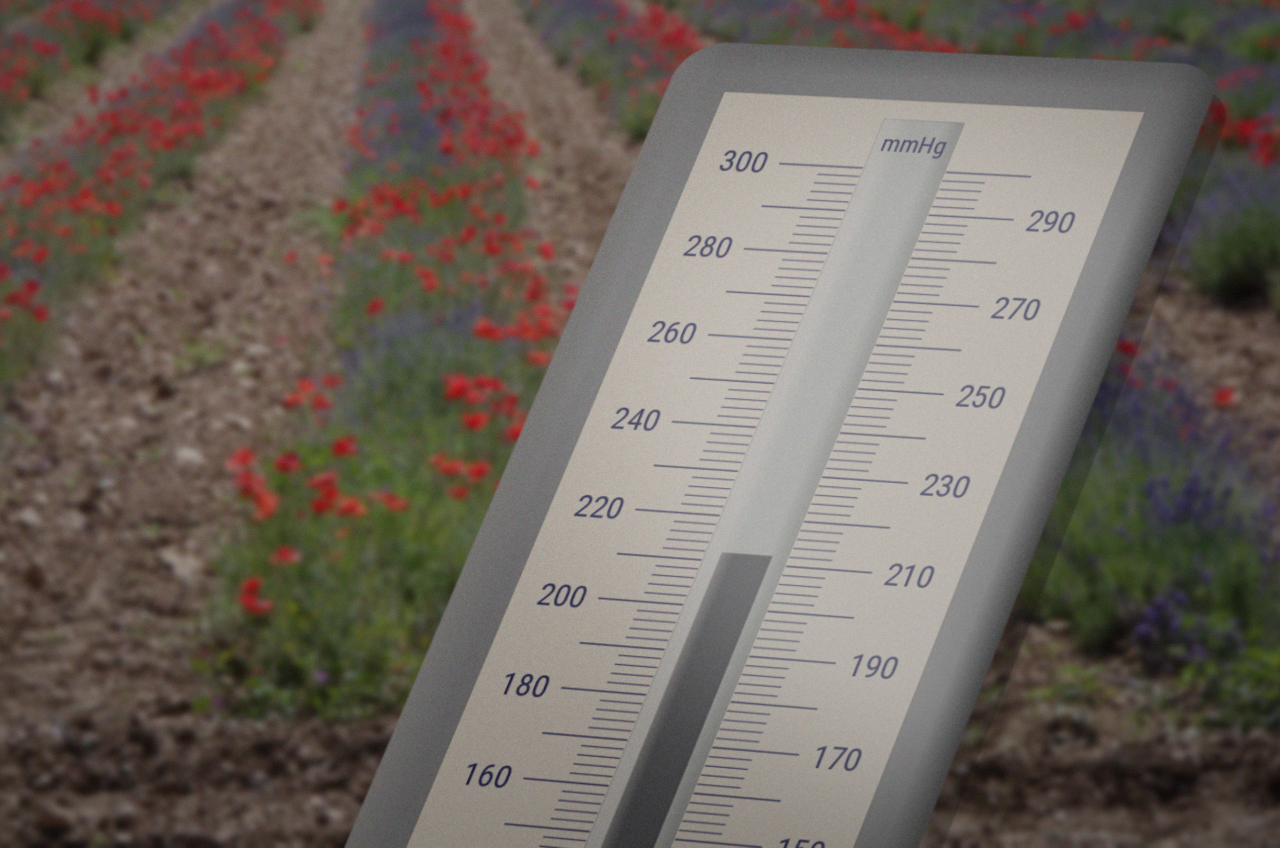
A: 212 mmHg
